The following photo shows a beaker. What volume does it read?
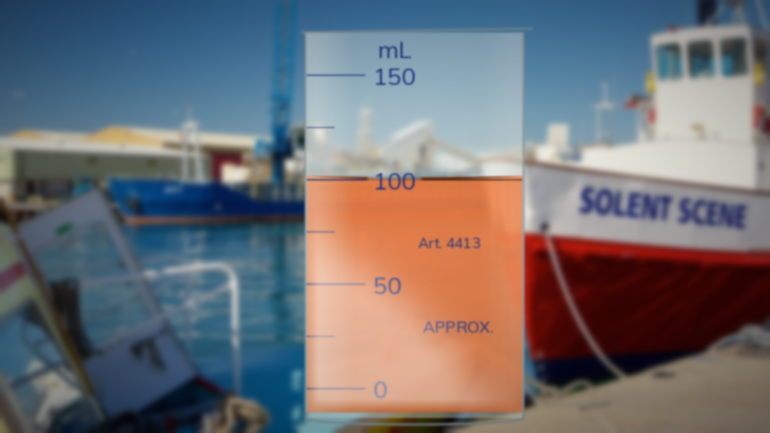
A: 100 mL
